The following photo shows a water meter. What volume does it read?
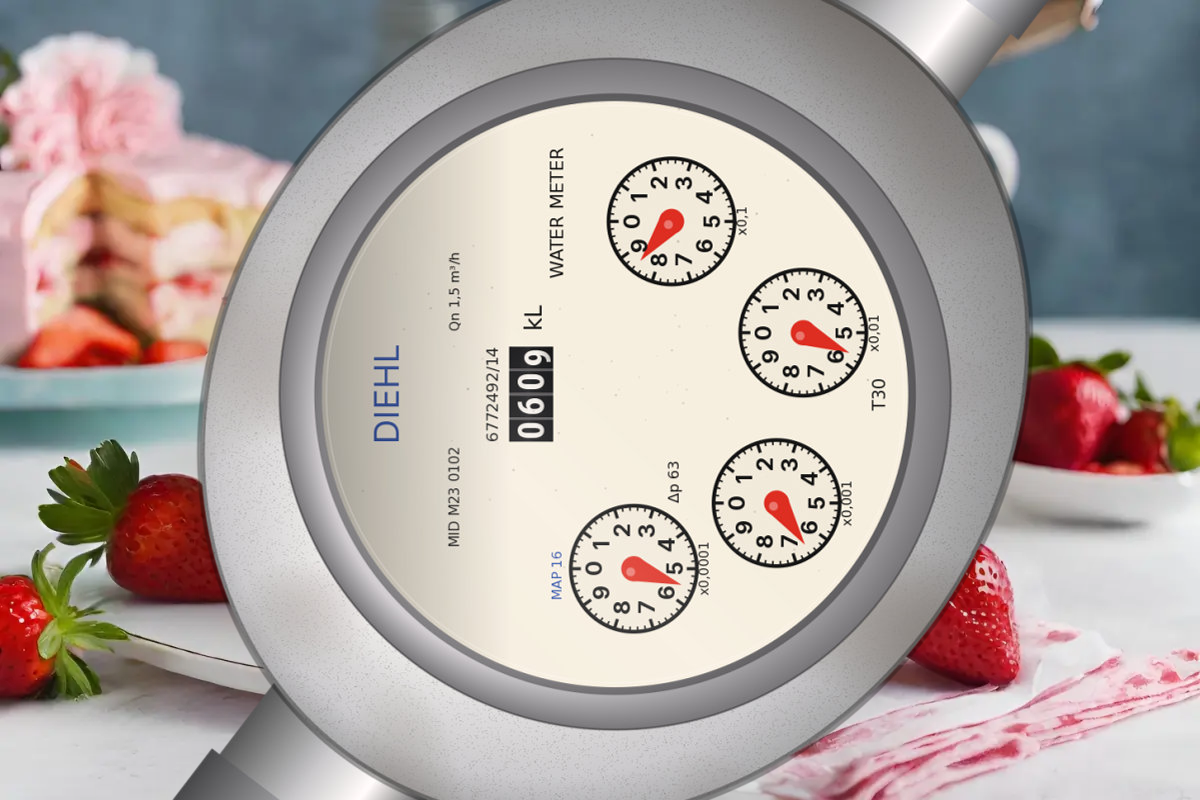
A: 608.8565 kL
